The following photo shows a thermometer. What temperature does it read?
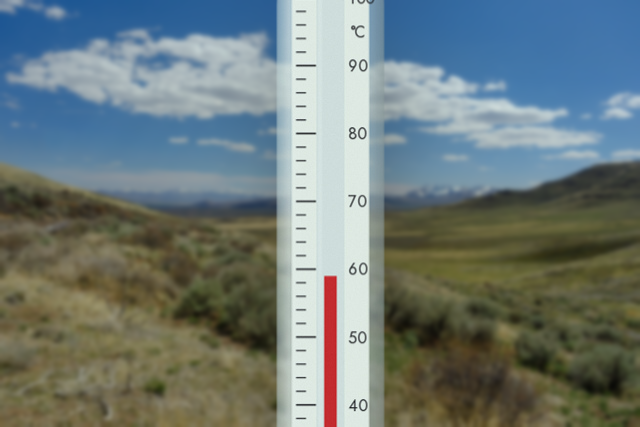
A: 59 °C
